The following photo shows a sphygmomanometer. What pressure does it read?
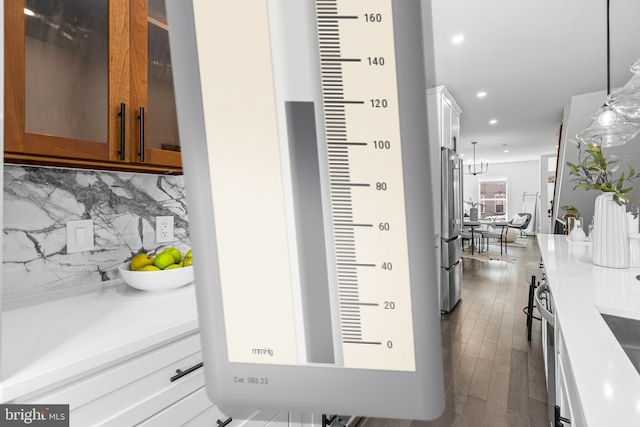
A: 120 mmHg
